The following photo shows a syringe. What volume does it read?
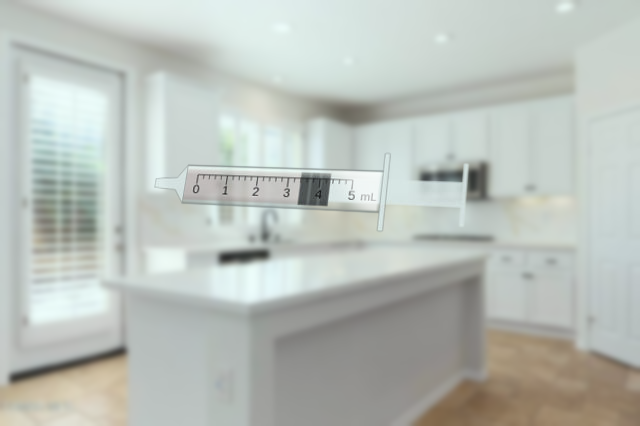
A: 3.4 mL
